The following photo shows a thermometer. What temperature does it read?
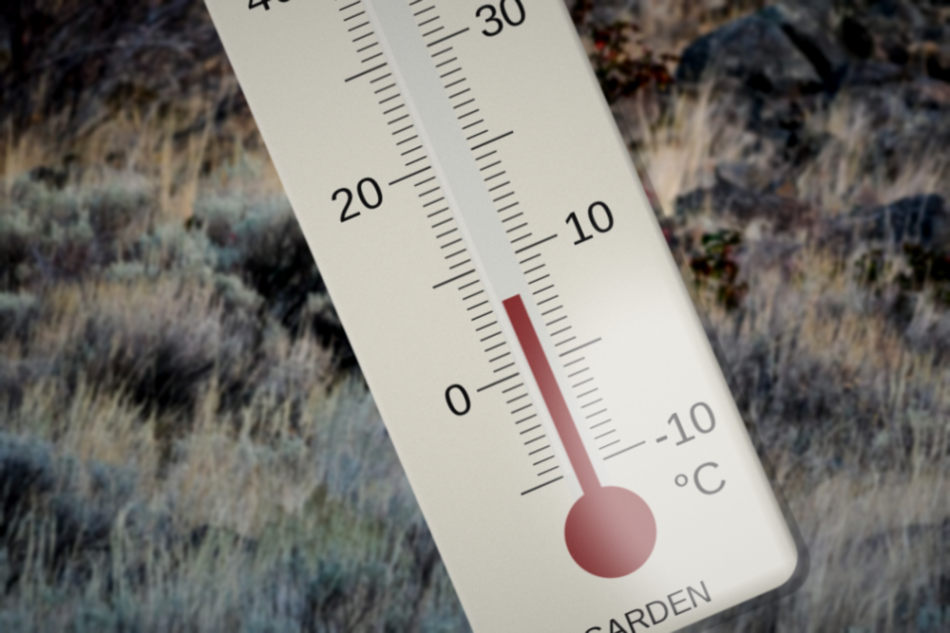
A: 6.5 °C
